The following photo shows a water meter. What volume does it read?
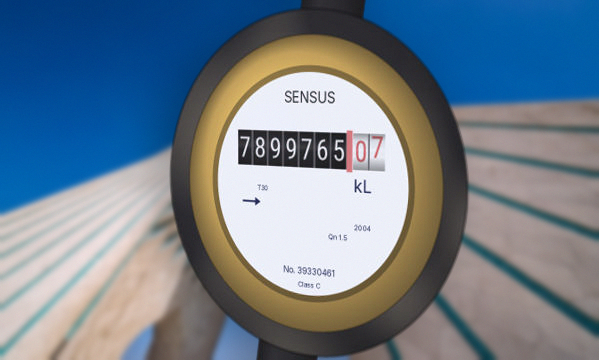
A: 7899765.07 kL
